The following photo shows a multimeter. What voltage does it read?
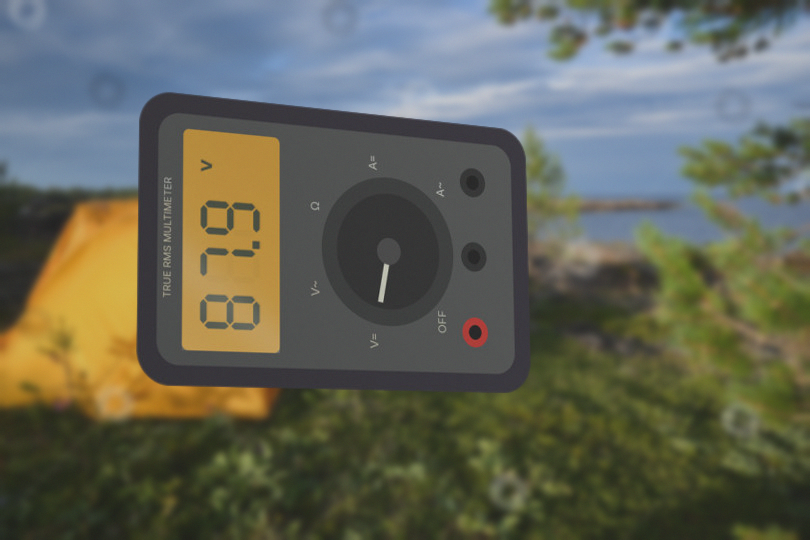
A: 87.9 V
